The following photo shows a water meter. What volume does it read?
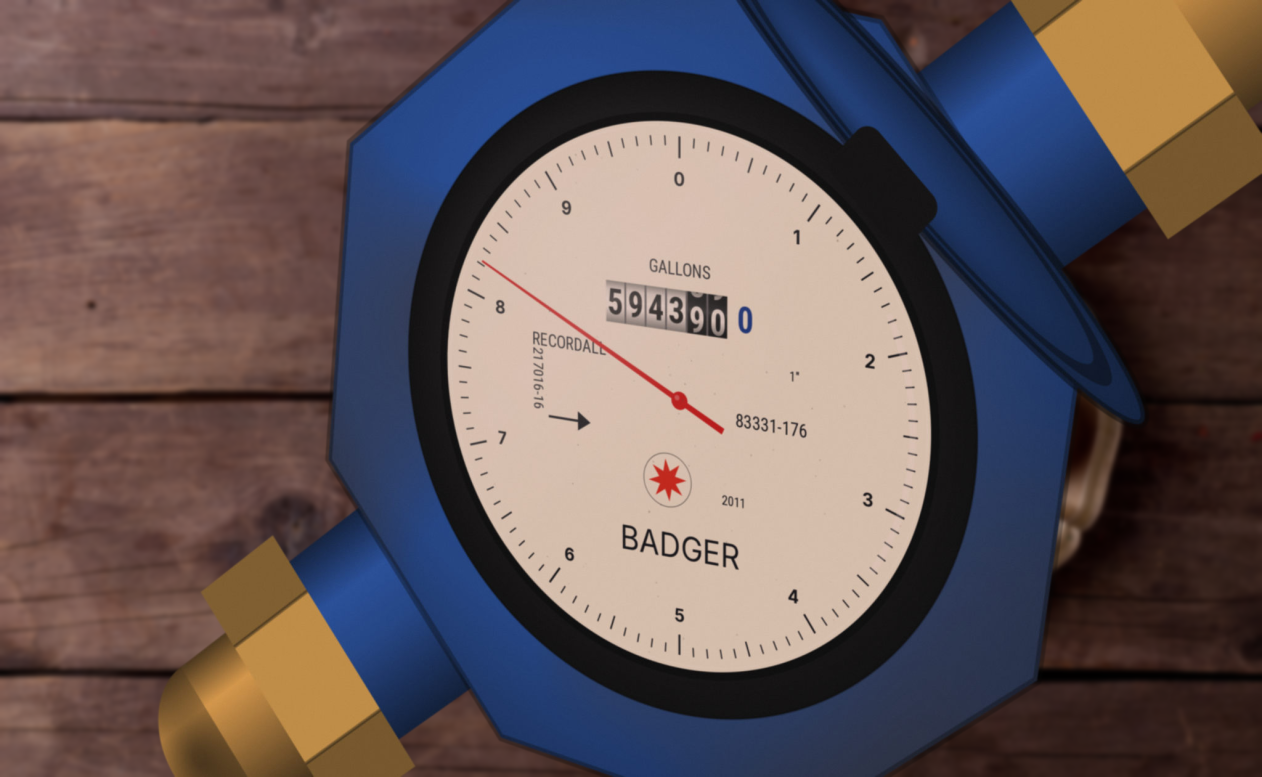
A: 5943898.2 gal
